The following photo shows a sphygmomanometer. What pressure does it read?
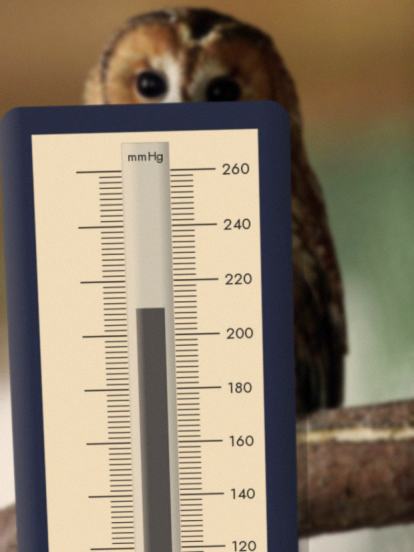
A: 210 mmHg
